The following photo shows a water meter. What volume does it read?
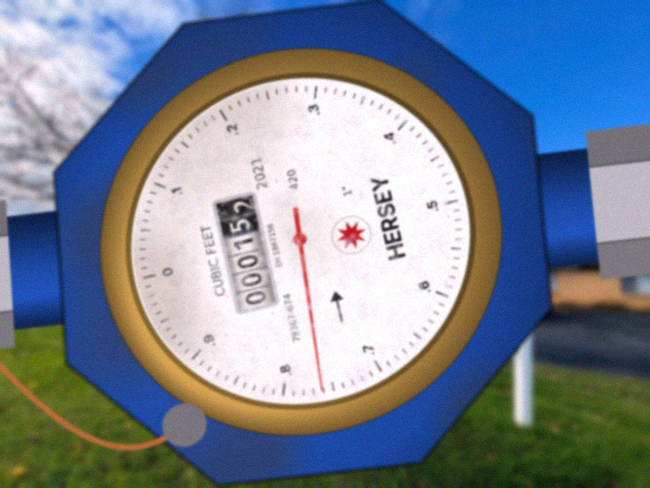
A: 151.76 ft³
